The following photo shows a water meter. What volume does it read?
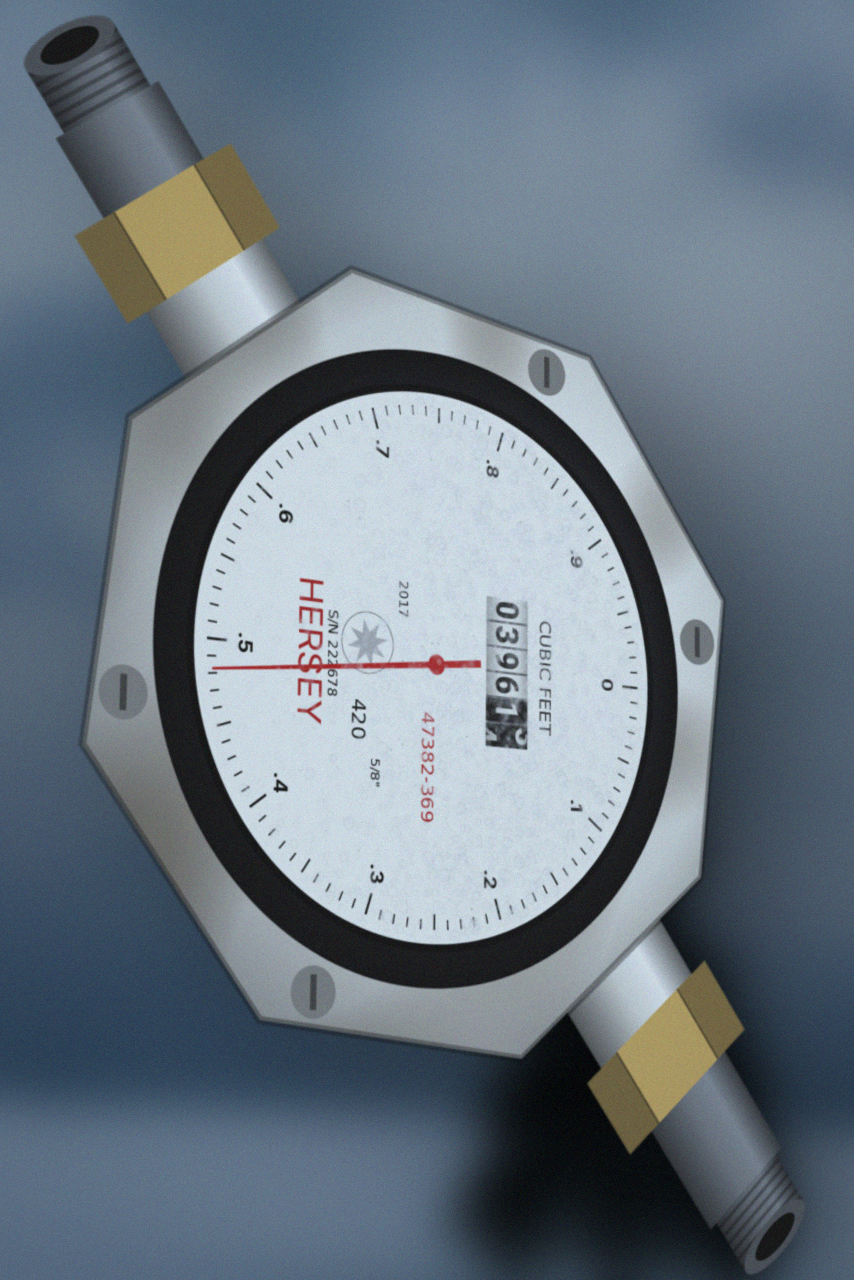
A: 39613.48 ft³
